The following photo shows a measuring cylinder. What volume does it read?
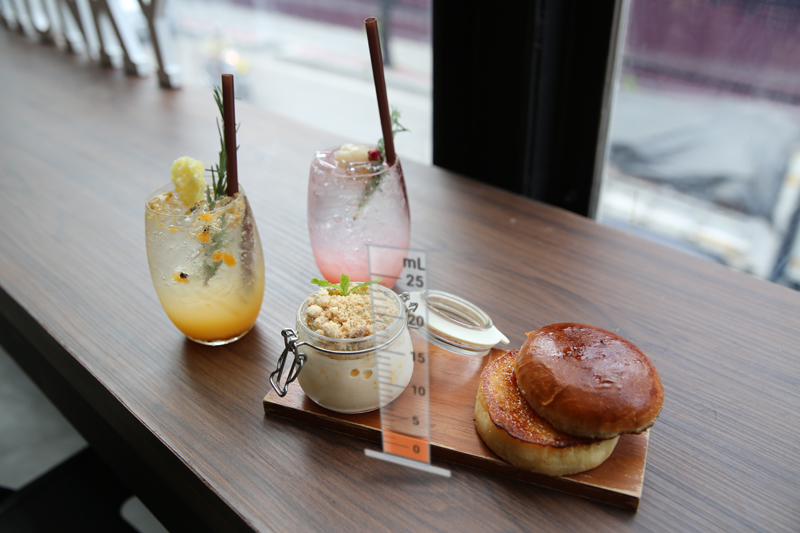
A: 2 mL
